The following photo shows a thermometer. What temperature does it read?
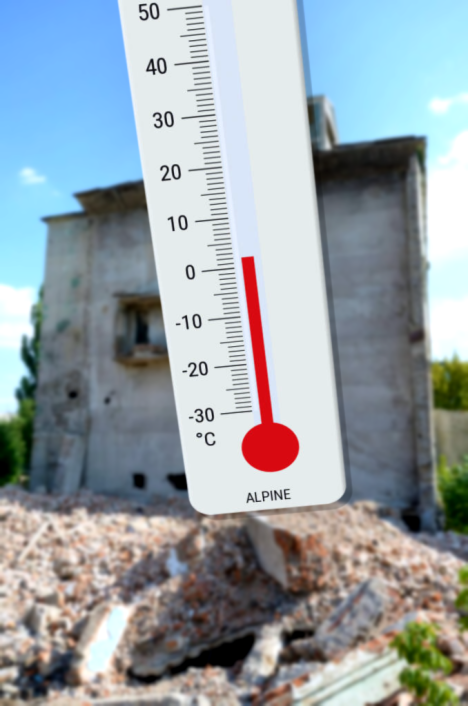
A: 2 °C
